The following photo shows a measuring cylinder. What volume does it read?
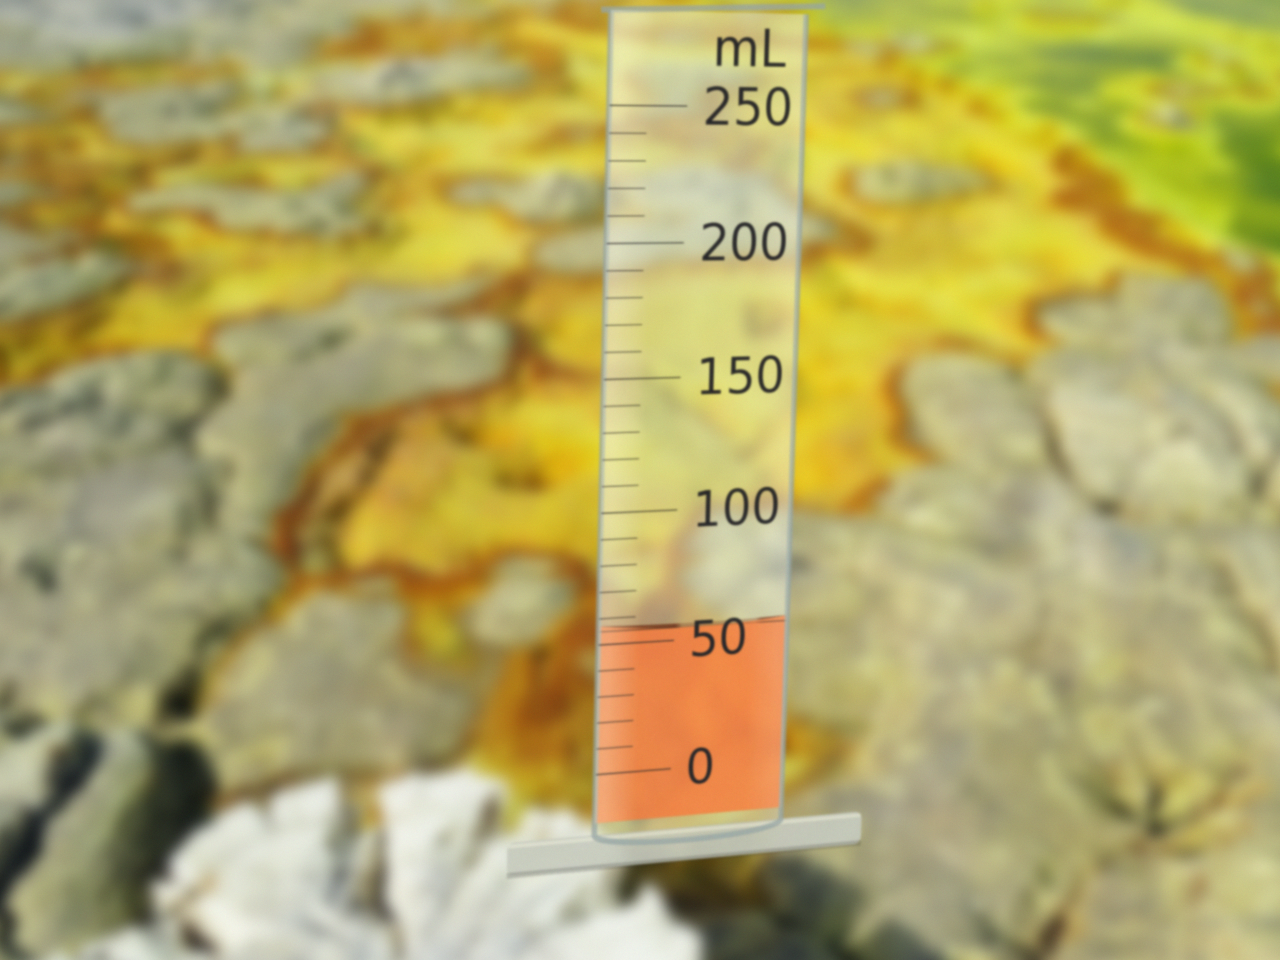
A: 55 mL
